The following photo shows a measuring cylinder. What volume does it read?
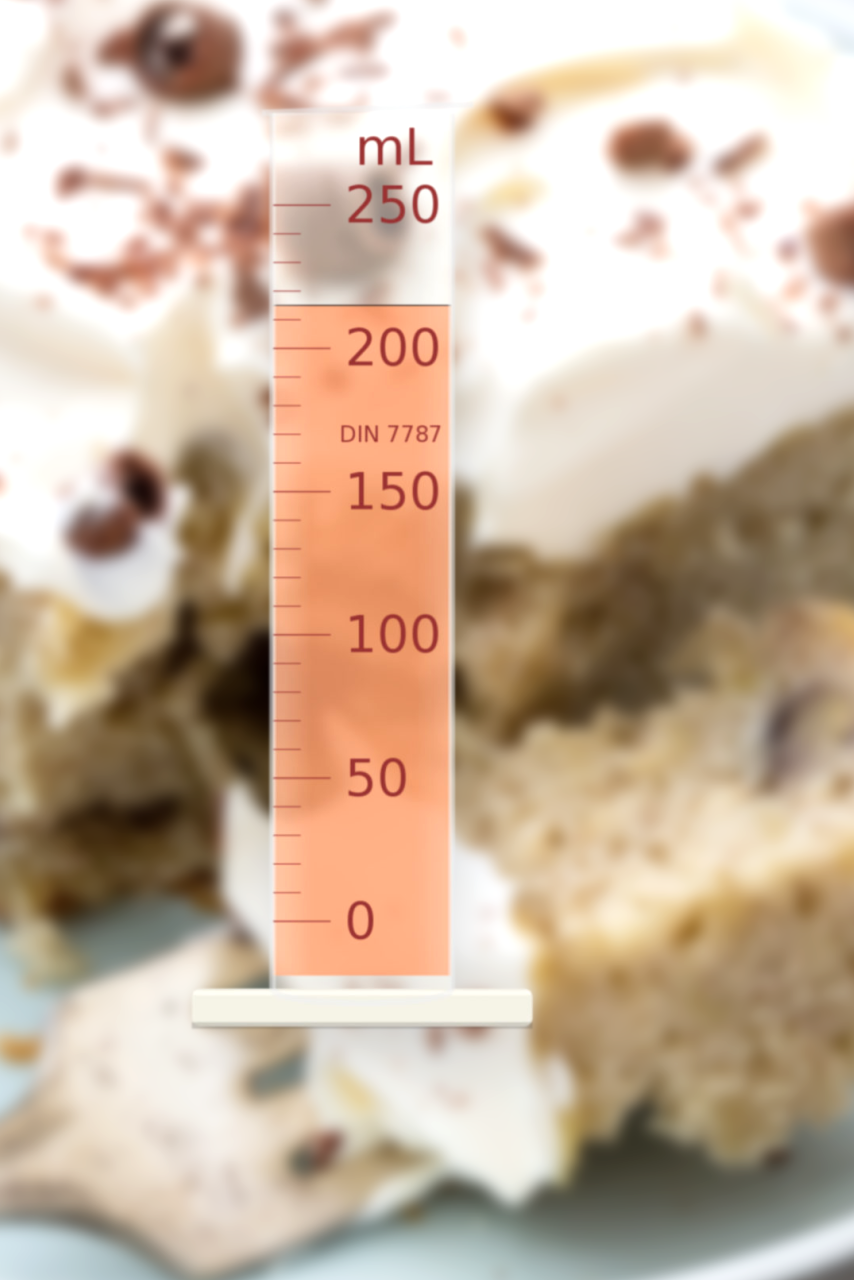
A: 215 mL
